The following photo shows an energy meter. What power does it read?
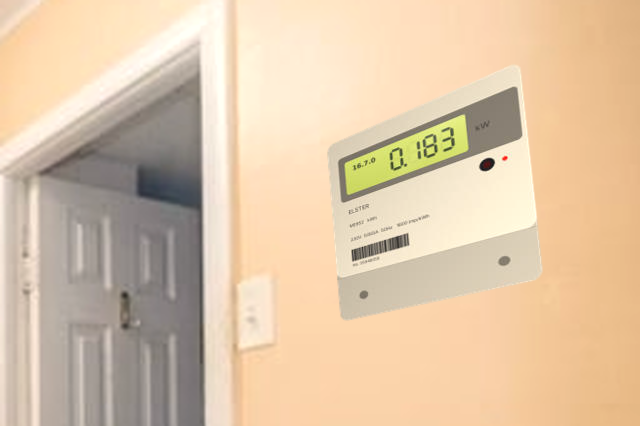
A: 0.183 kW
